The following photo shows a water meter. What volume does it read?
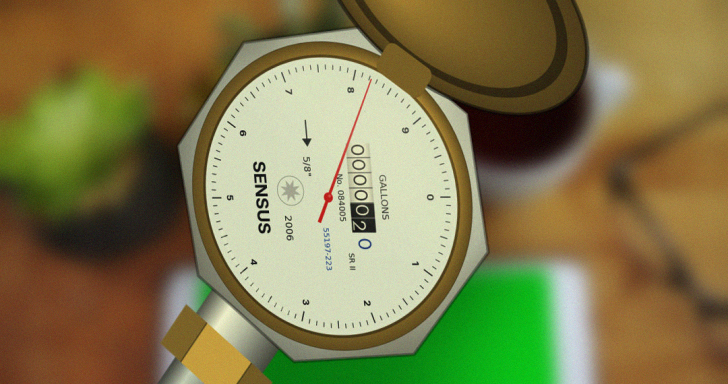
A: 18.2 gal
